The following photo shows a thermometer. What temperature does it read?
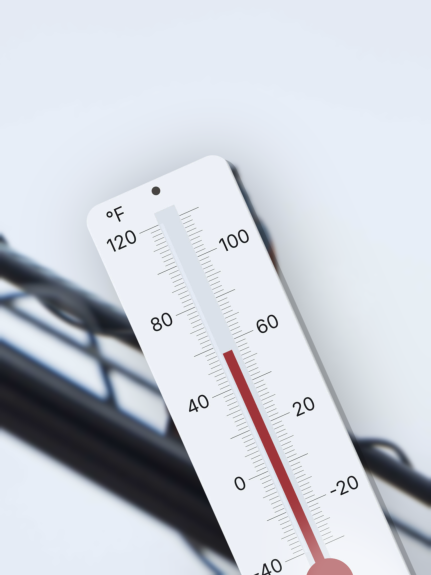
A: 56 °F
